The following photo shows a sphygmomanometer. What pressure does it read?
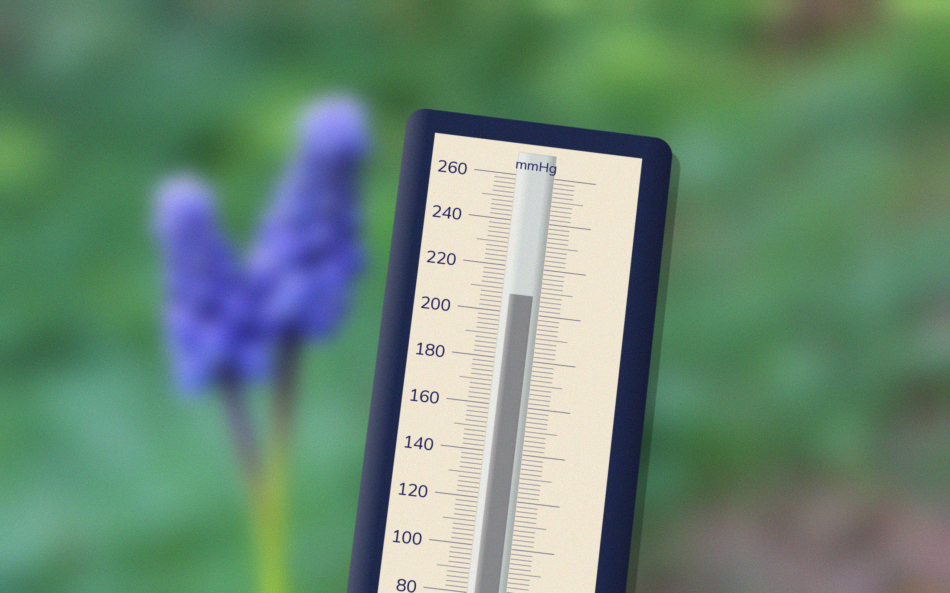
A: 208 mmHg
